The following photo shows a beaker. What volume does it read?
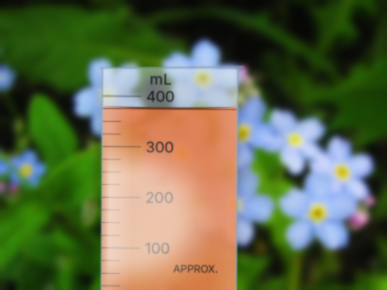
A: 375 mL
